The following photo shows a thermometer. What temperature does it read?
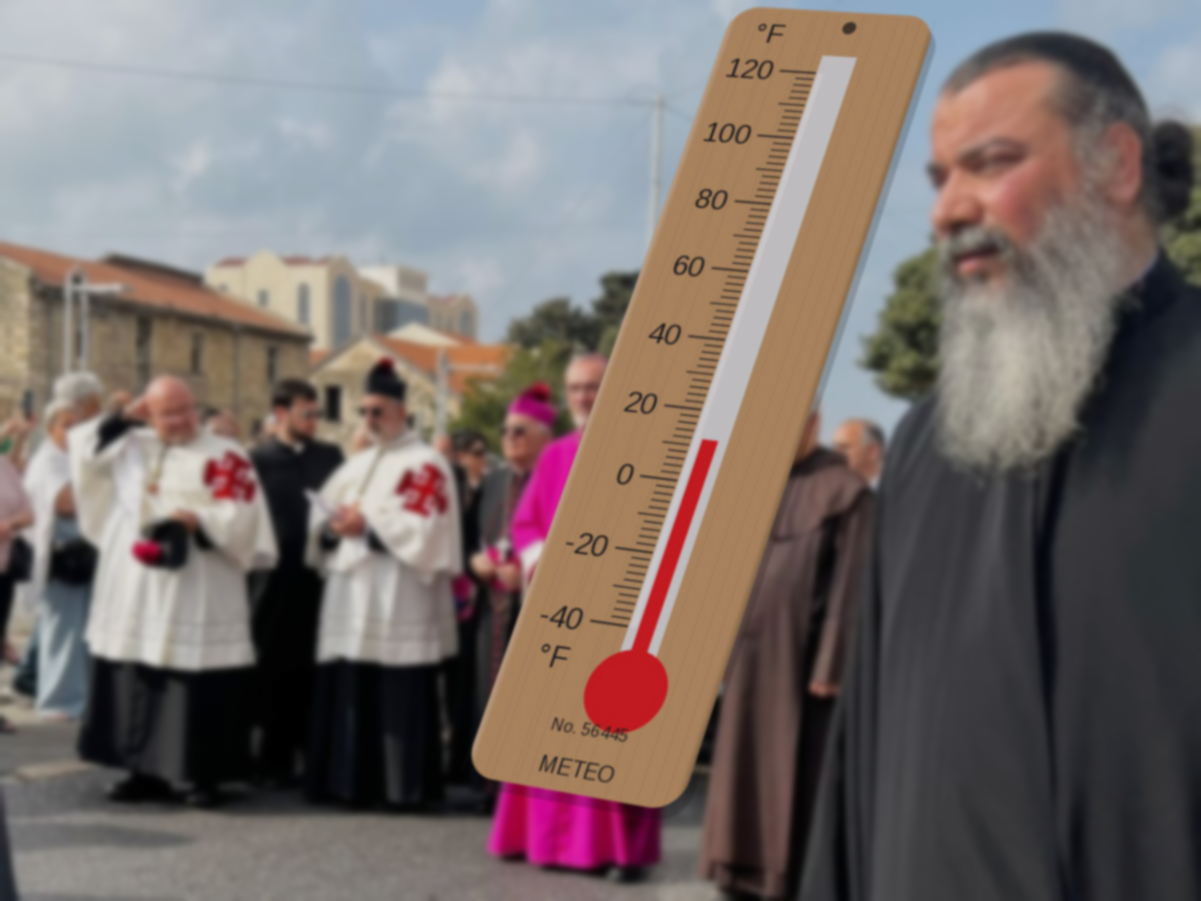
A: 12 °F
